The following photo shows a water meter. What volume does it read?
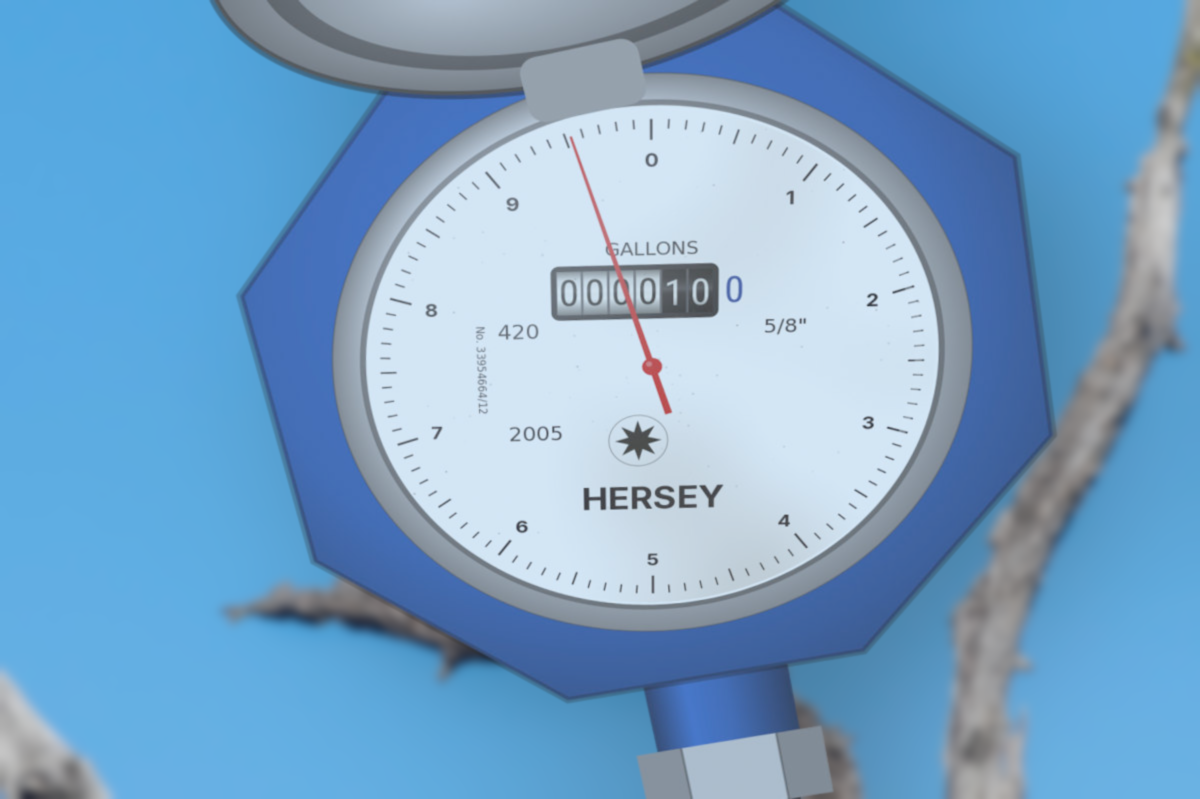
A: 99.5 gal
